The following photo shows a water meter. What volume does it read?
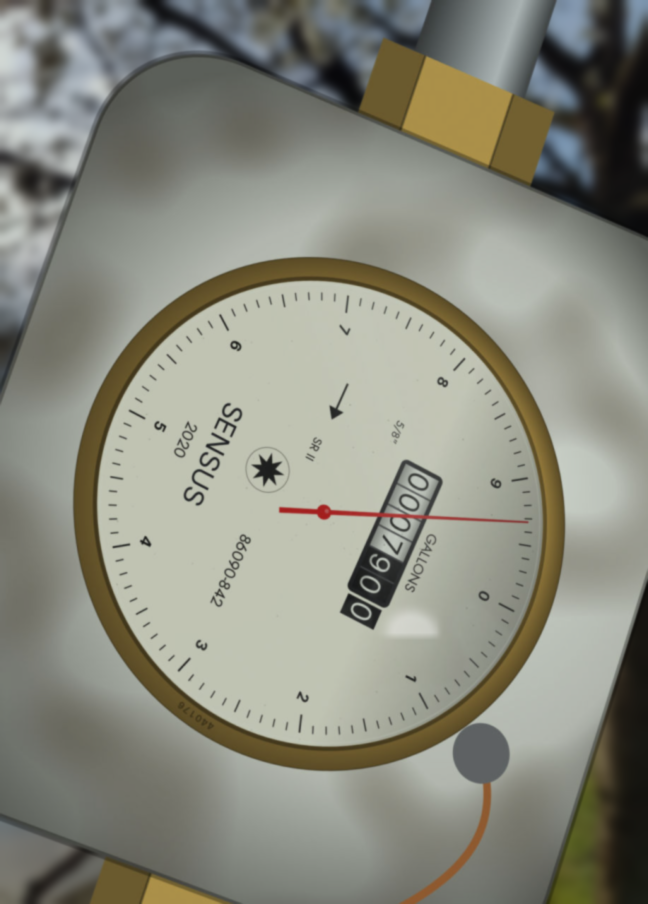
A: 7899.3 gal
